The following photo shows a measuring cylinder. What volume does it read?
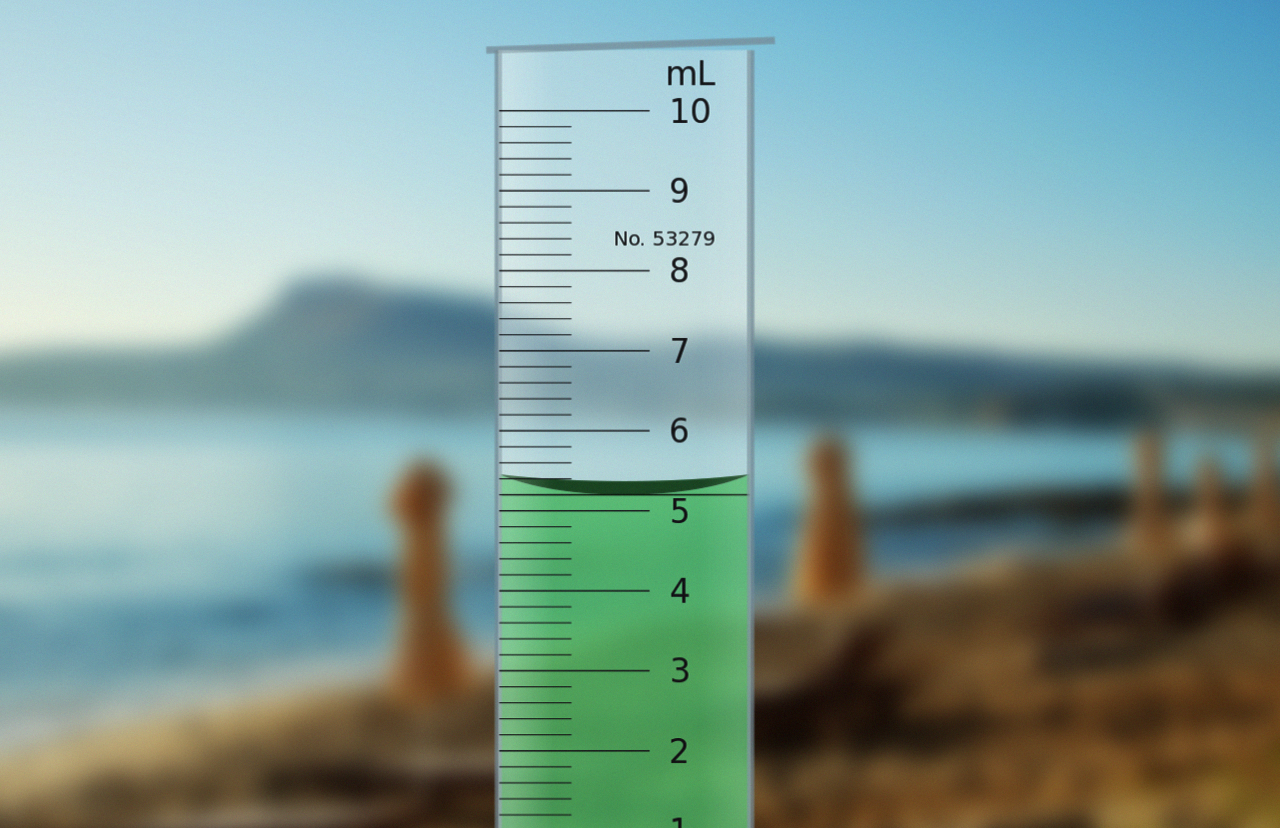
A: 5.2 mL
